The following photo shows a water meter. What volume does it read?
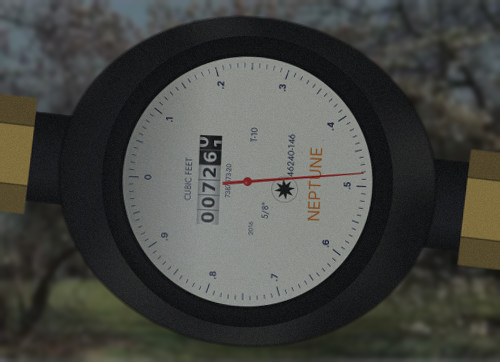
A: 7260.48 ft³
